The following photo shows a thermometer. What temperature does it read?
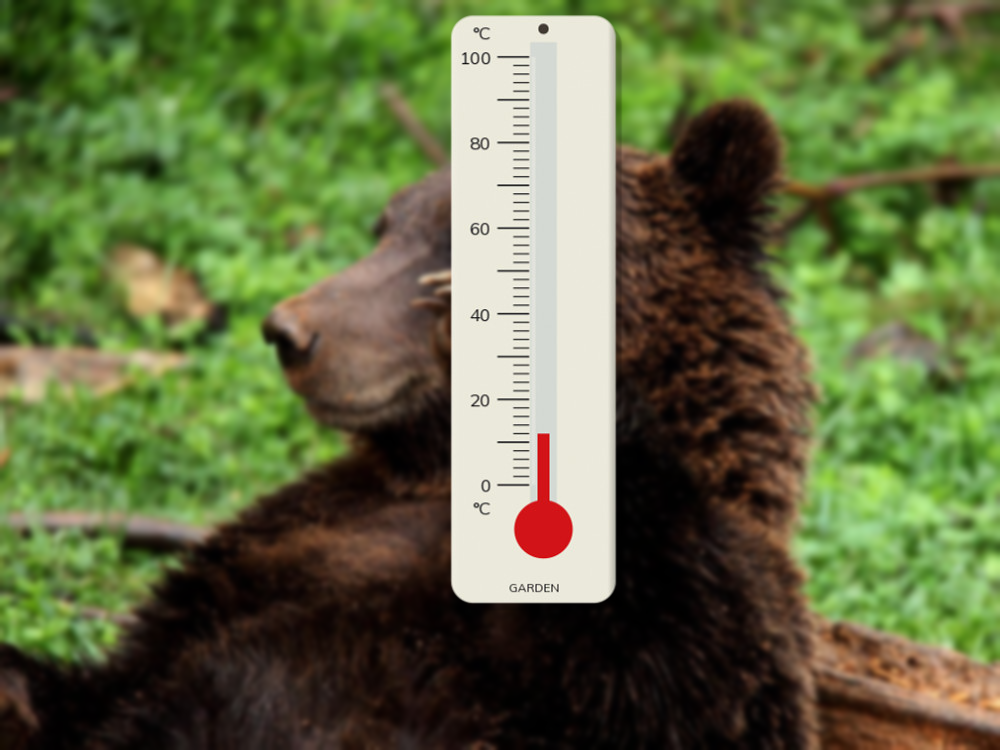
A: 12 °C
